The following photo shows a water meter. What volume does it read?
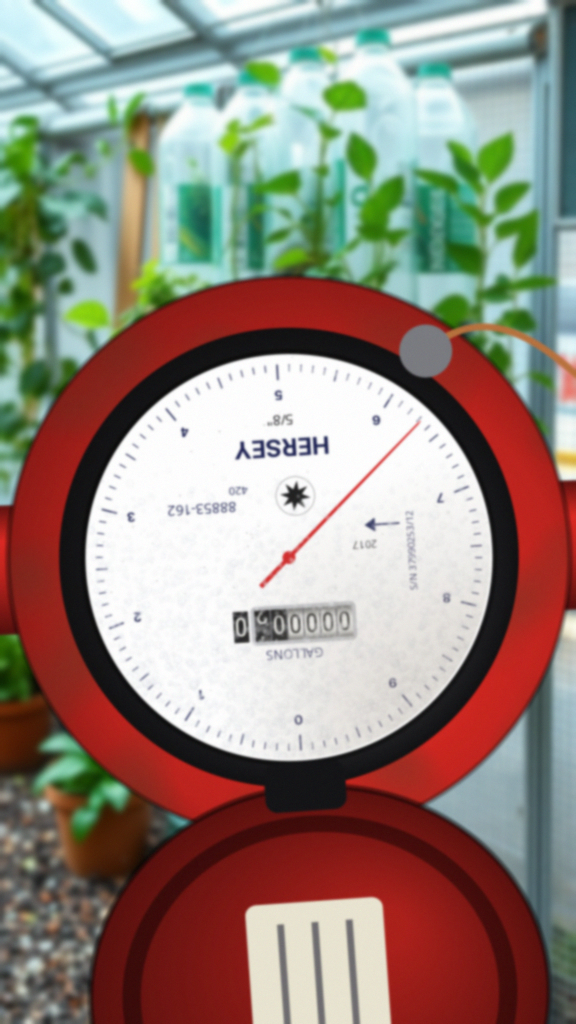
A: 16.3 gal
